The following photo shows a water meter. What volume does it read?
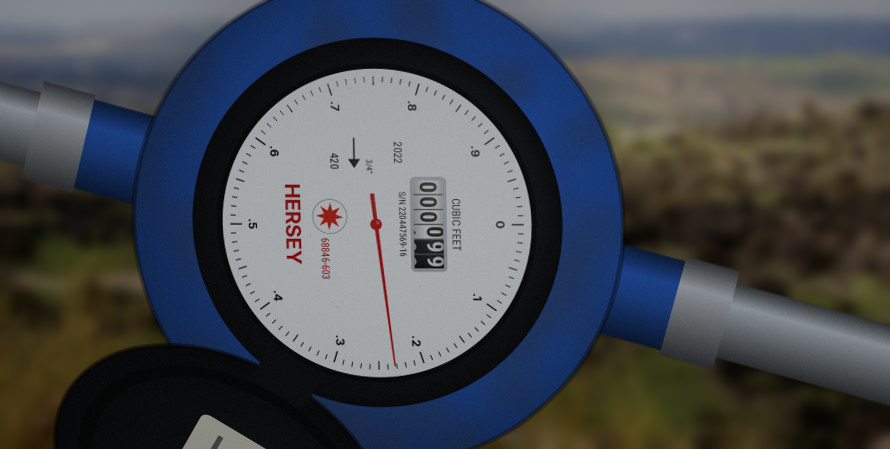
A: 99.23 ft³
